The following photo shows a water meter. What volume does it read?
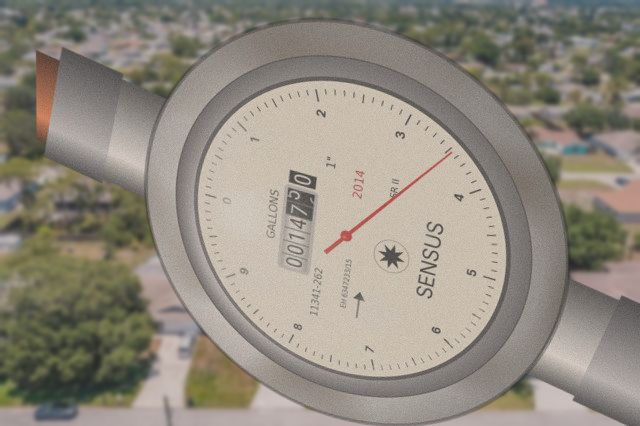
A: 14753.5 gal
